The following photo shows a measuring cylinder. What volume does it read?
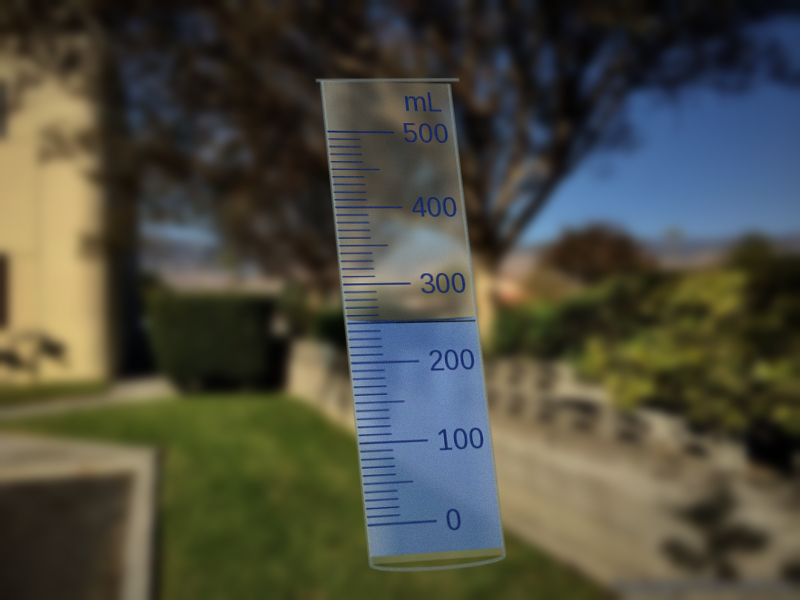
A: 250 mL
